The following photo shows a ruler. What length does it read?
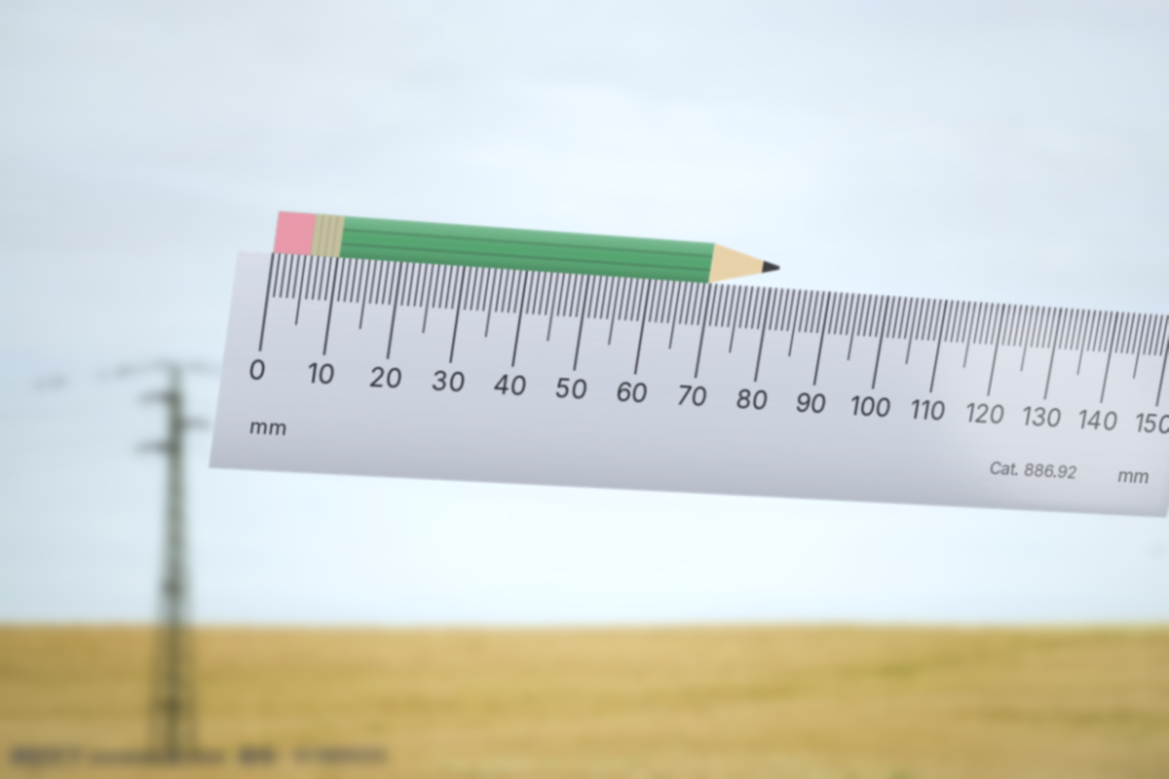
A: 81 mm
